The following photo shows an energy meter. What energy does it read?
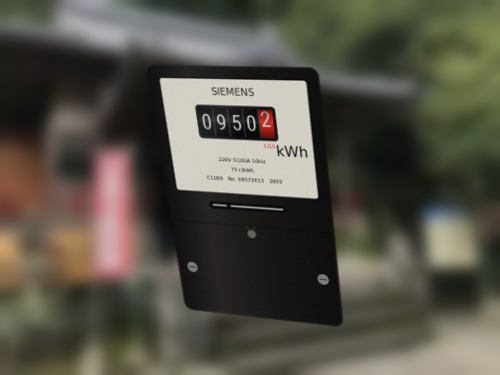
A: 950.2 kWh
